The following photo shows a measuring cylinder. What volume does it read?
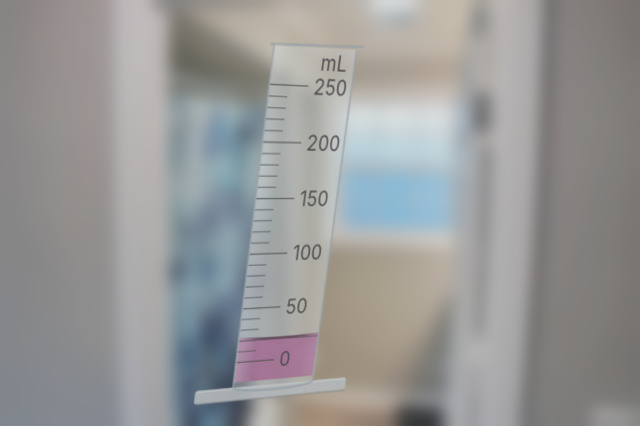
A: 20 mL
